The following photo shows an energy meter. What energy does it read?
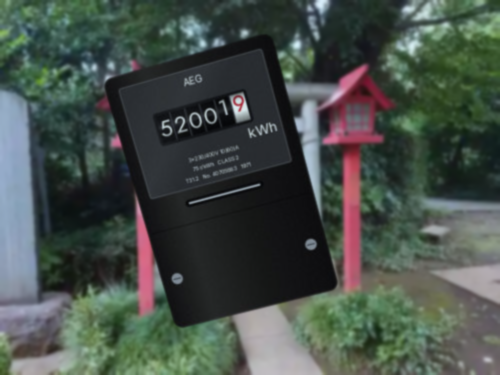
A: 52001.9 kWh
